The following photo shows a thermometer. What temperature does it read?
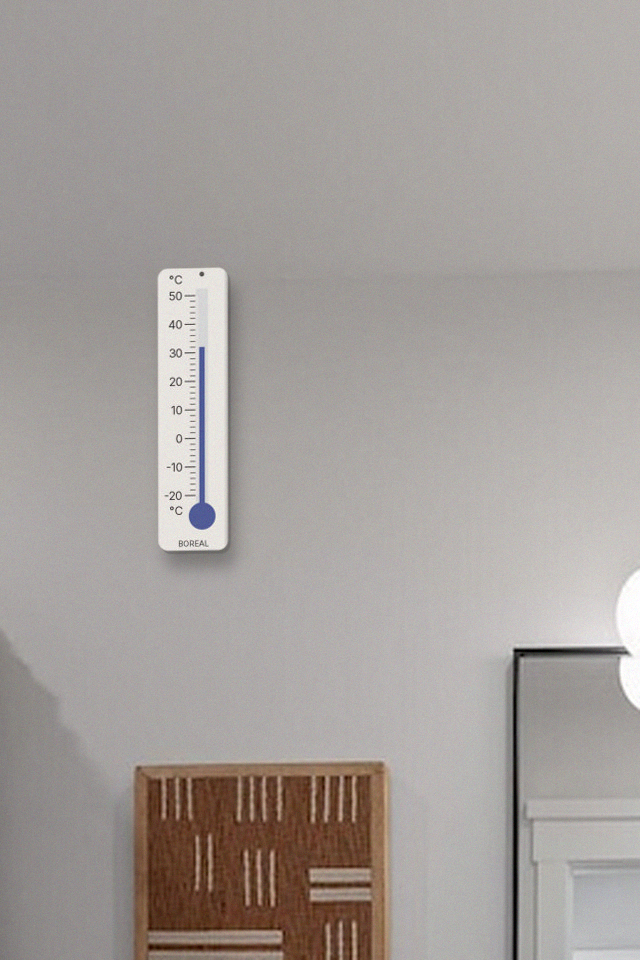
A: 32 °C
